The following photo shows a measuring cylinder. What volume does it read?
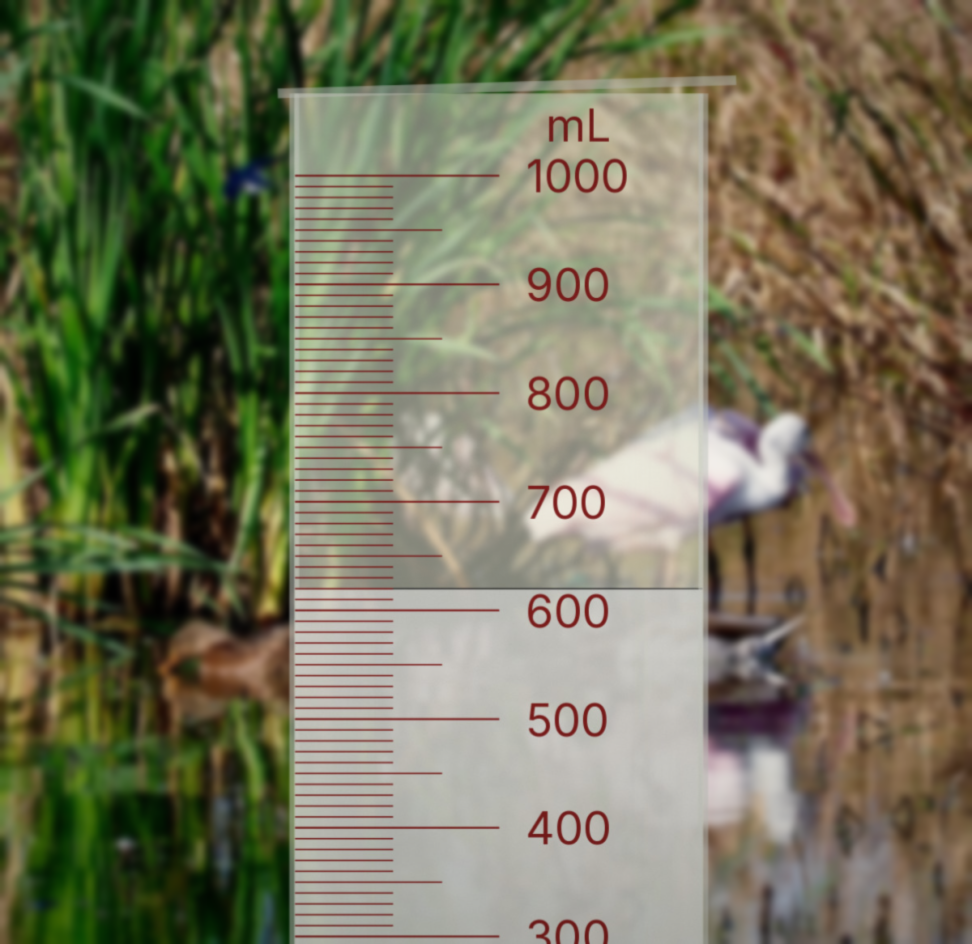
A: 620 mL
